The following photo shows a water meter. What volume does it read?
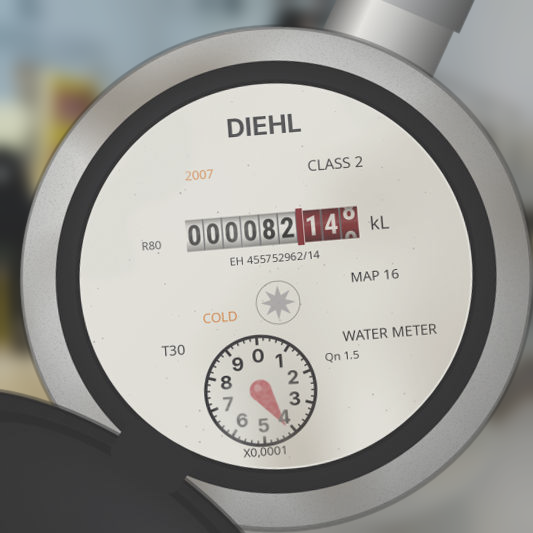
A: 82.1484 kL
